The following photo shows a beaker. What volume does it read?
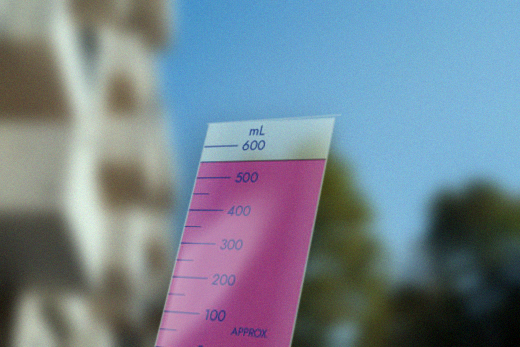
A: 550 mL
